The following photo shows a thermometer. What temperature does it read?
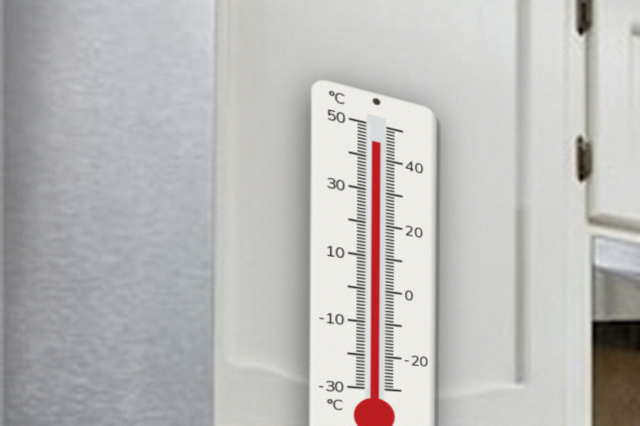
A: 45 °C
